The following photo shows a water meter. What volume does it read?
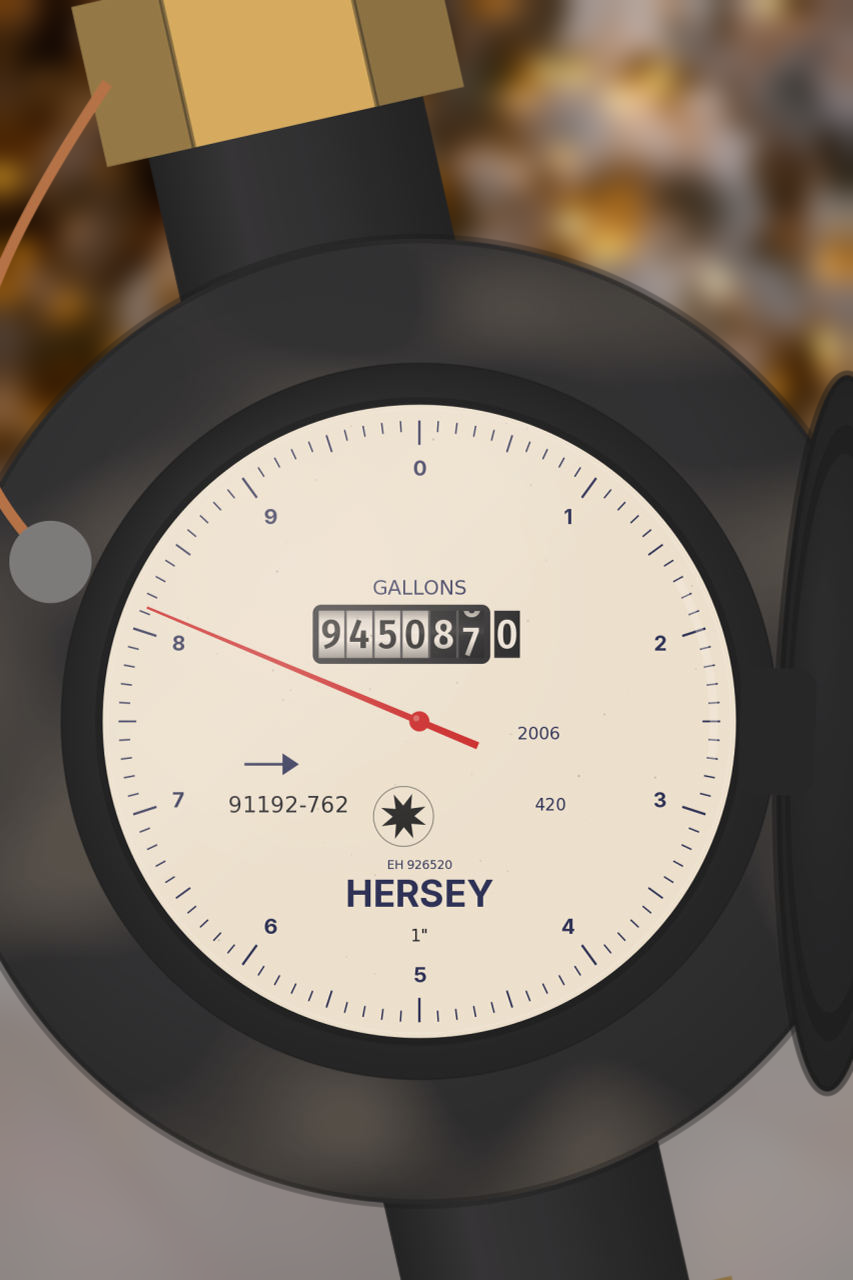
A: 9450868.1 gal
